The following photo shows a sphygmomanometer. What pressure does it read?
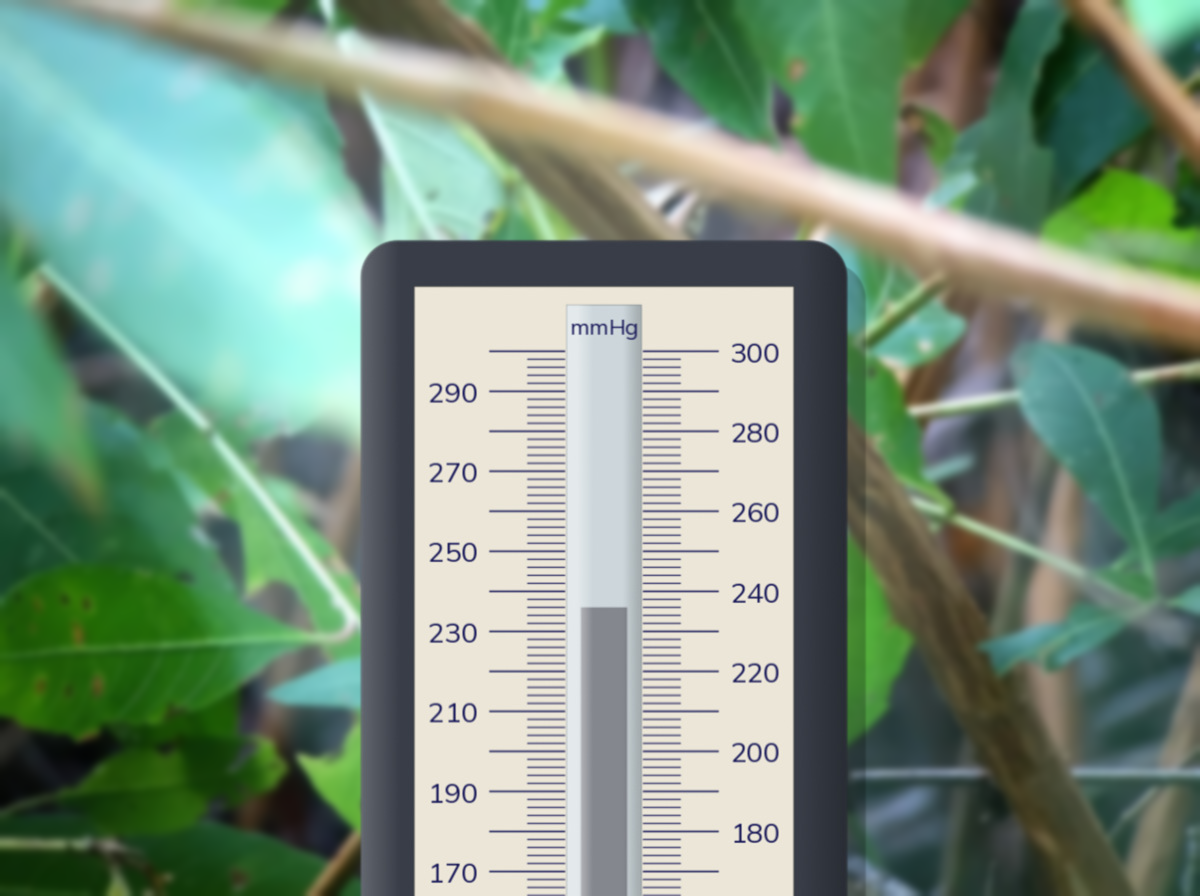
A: 236 mmHg
